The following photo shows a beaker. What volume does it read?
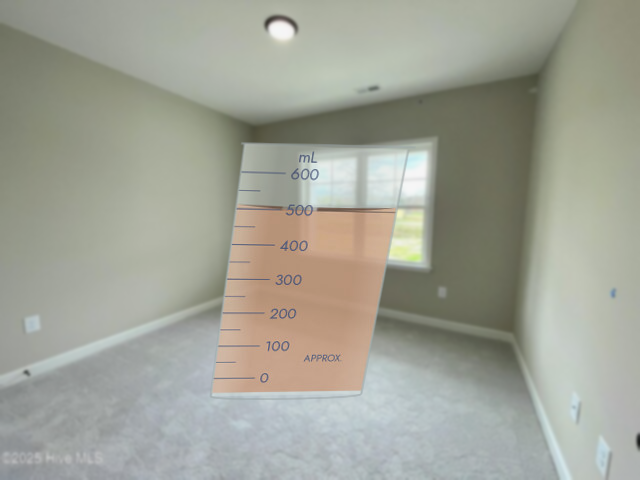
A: 500 mL
